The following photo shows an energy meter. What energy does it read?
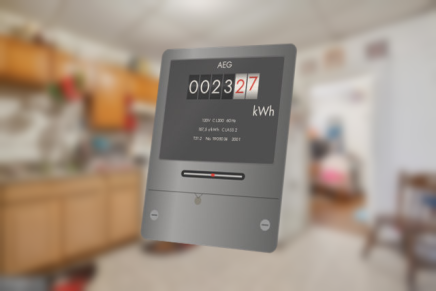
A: 23.27 kWh
